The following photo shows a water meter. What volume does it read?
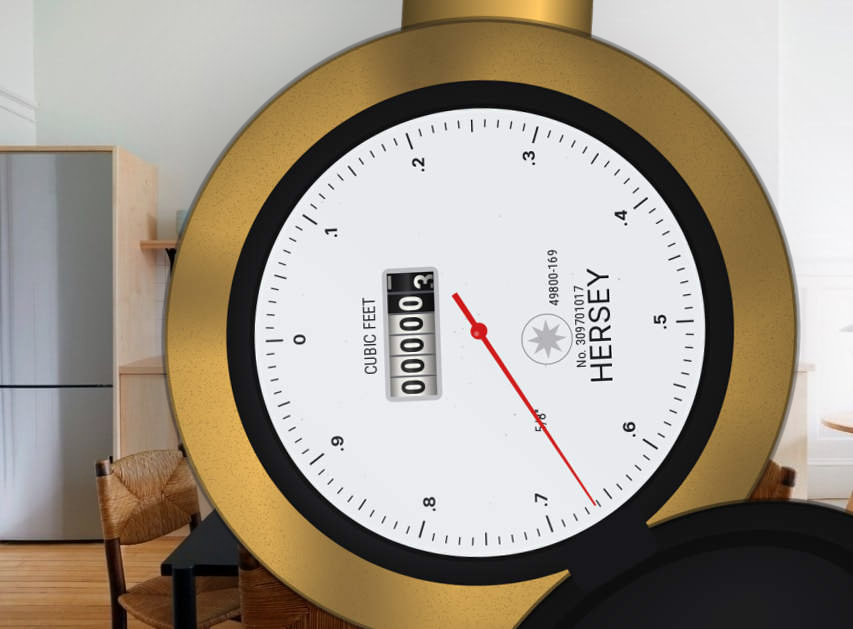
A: 2.66 ft³
